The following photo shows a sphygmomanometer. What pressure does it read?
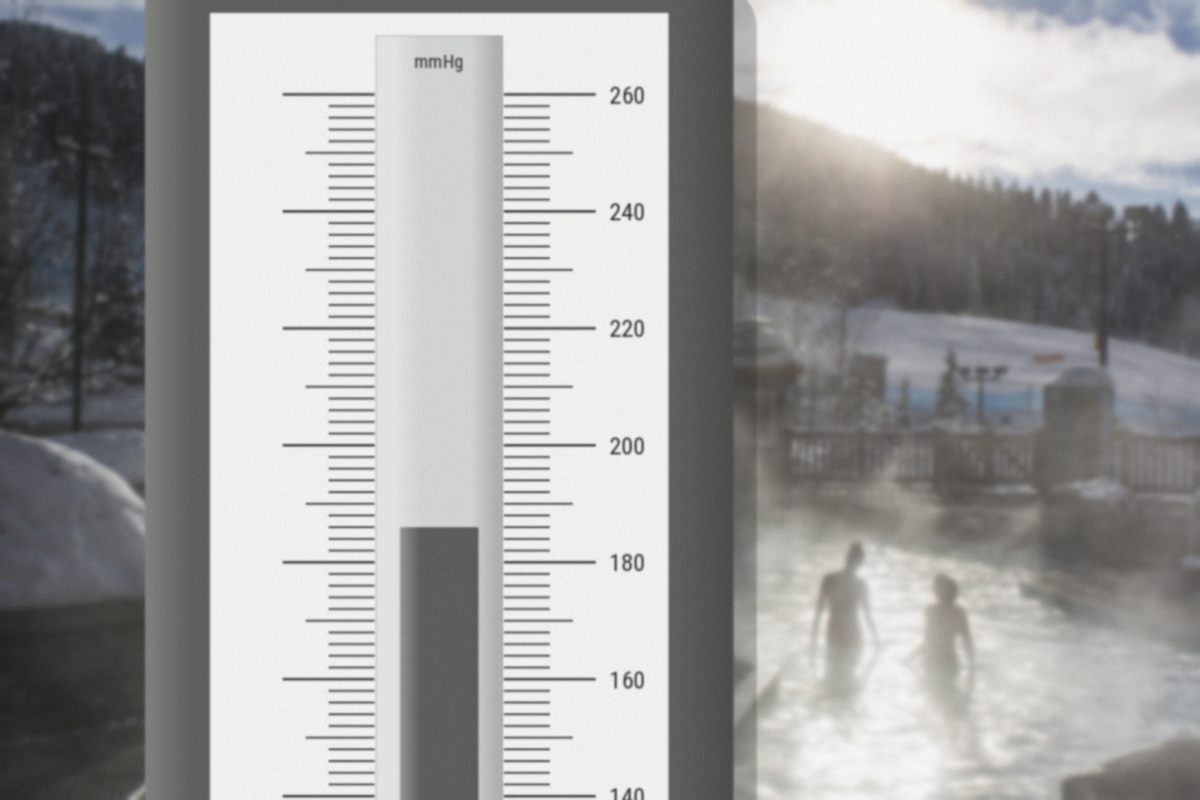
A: 186 mmHg
